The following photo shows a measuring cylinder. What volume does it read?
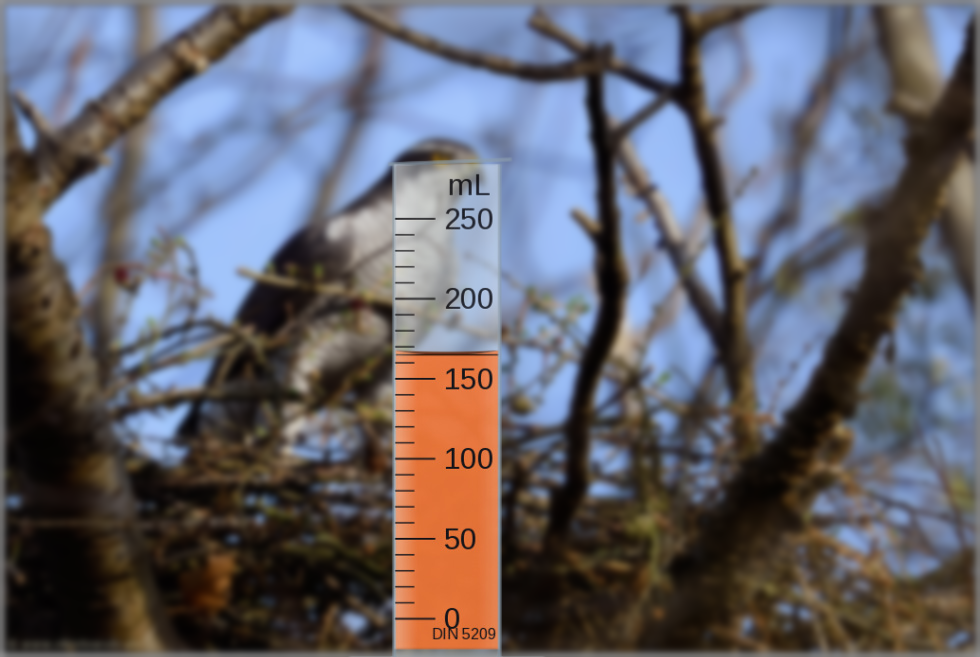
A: 165 mL
